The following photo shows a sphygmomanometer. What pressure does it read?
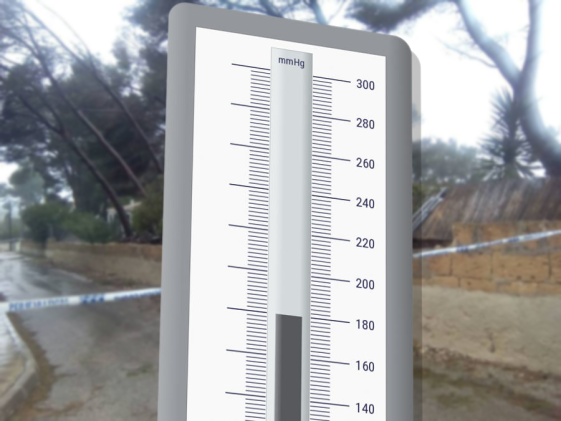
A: 180 mmHg
